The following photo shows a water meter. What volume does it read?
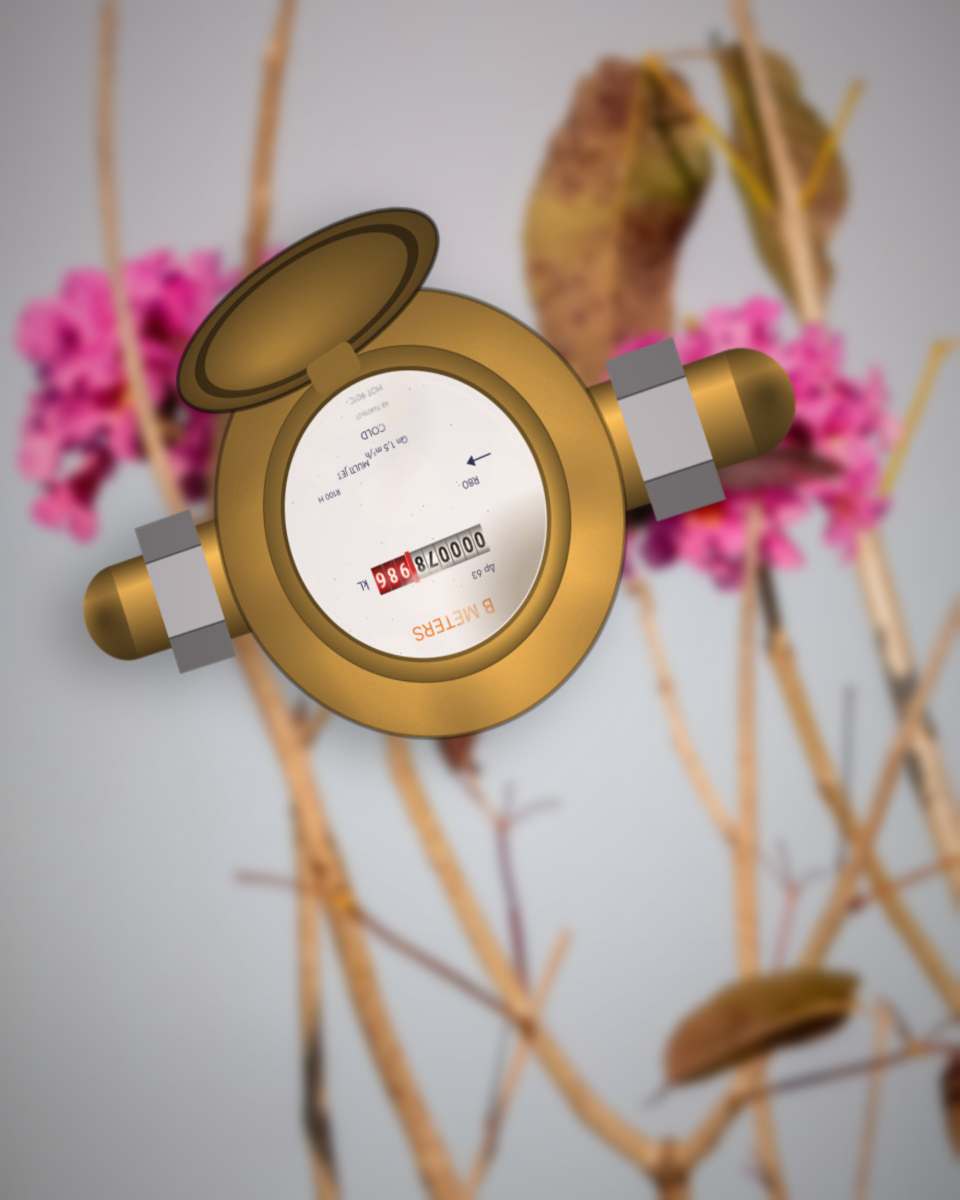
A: 78.986 kL
